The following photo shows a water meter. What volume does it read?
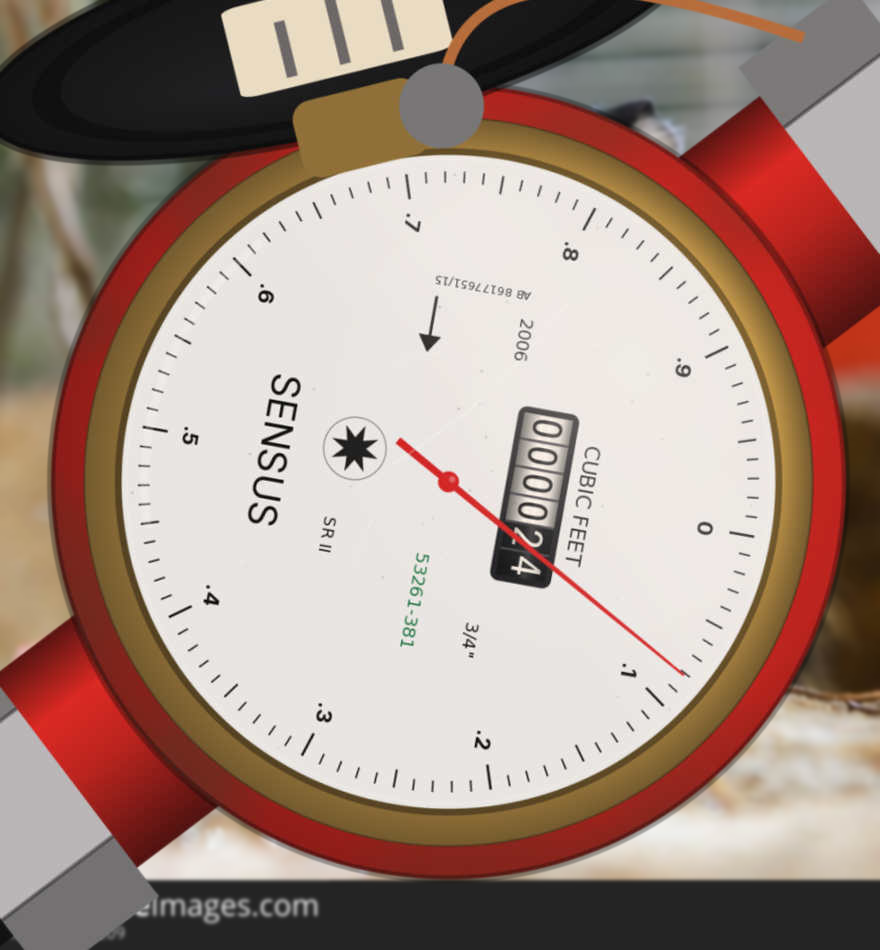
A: 24.08 ft³
